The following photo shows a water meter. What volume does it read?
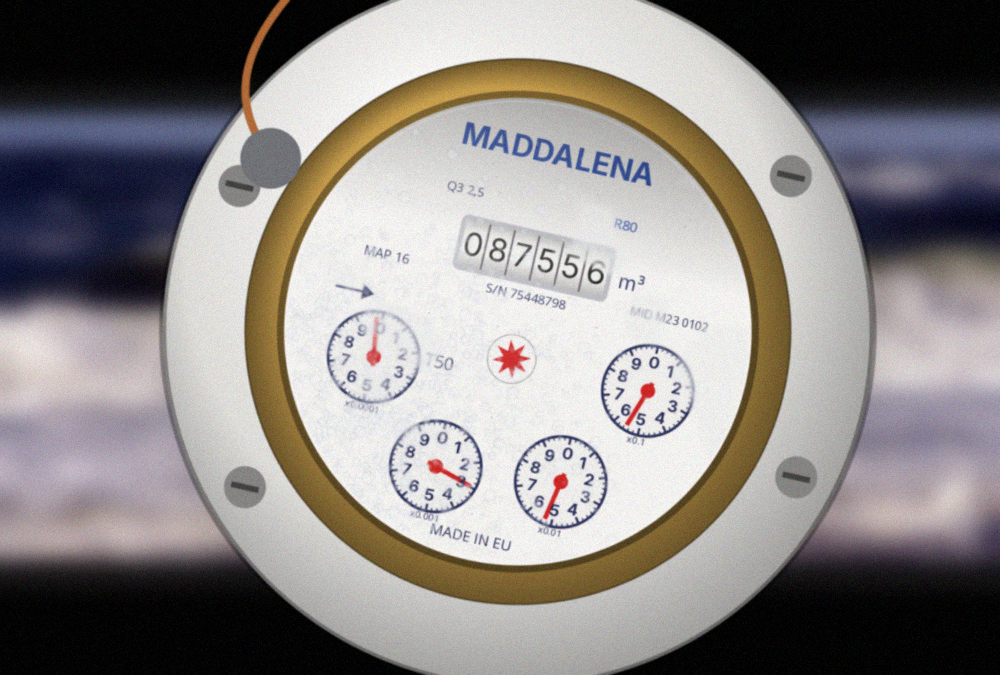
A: 87556.5529 m³
